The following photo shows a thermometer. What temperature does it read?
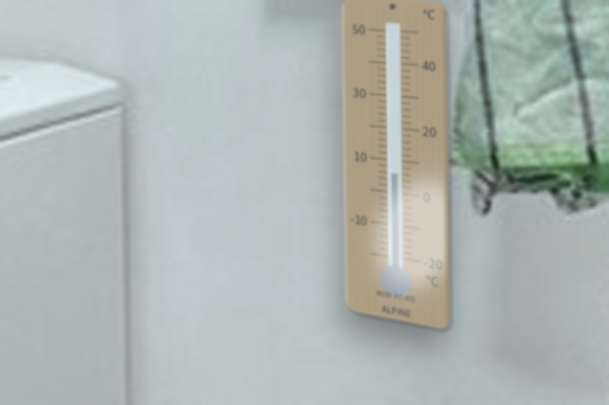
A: 6 °C
